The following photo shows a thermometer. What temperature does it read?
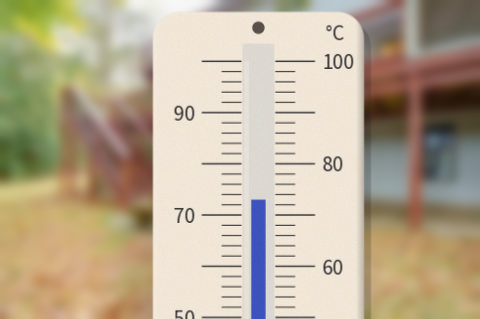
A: 73 °C
